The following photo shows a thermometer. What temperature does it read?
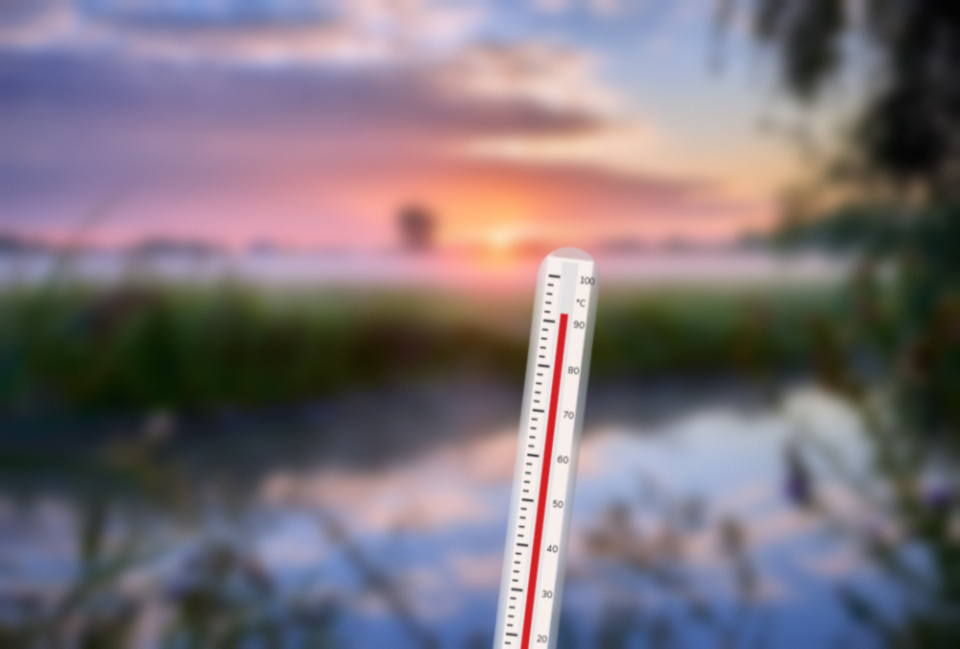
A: 92 °C
